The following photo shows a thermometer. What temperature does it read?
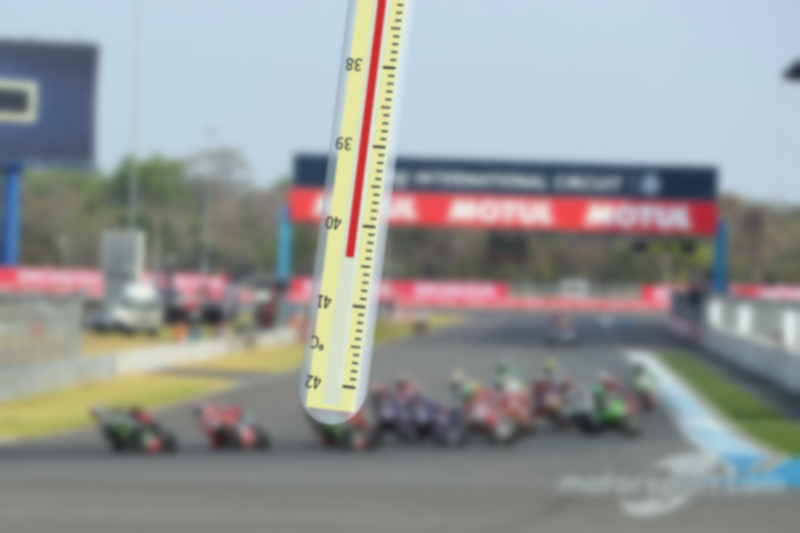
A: 40.4 °C
